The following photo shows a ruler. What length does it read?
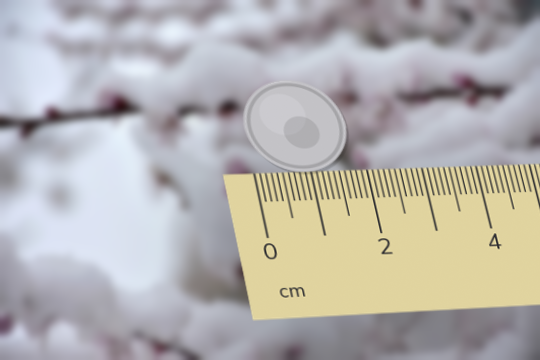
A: 1.8 cm
